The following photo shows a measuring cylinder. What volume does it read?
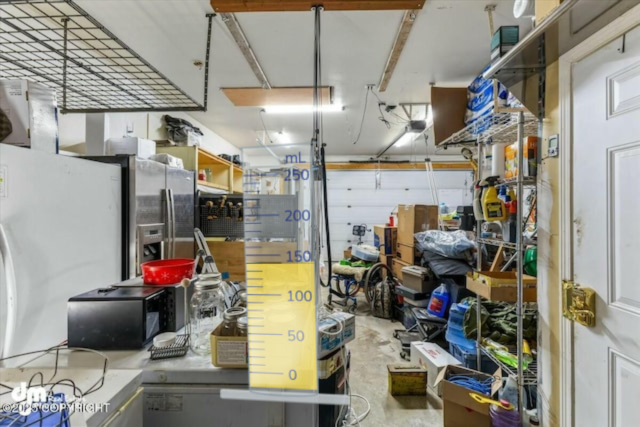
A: 140 mL
